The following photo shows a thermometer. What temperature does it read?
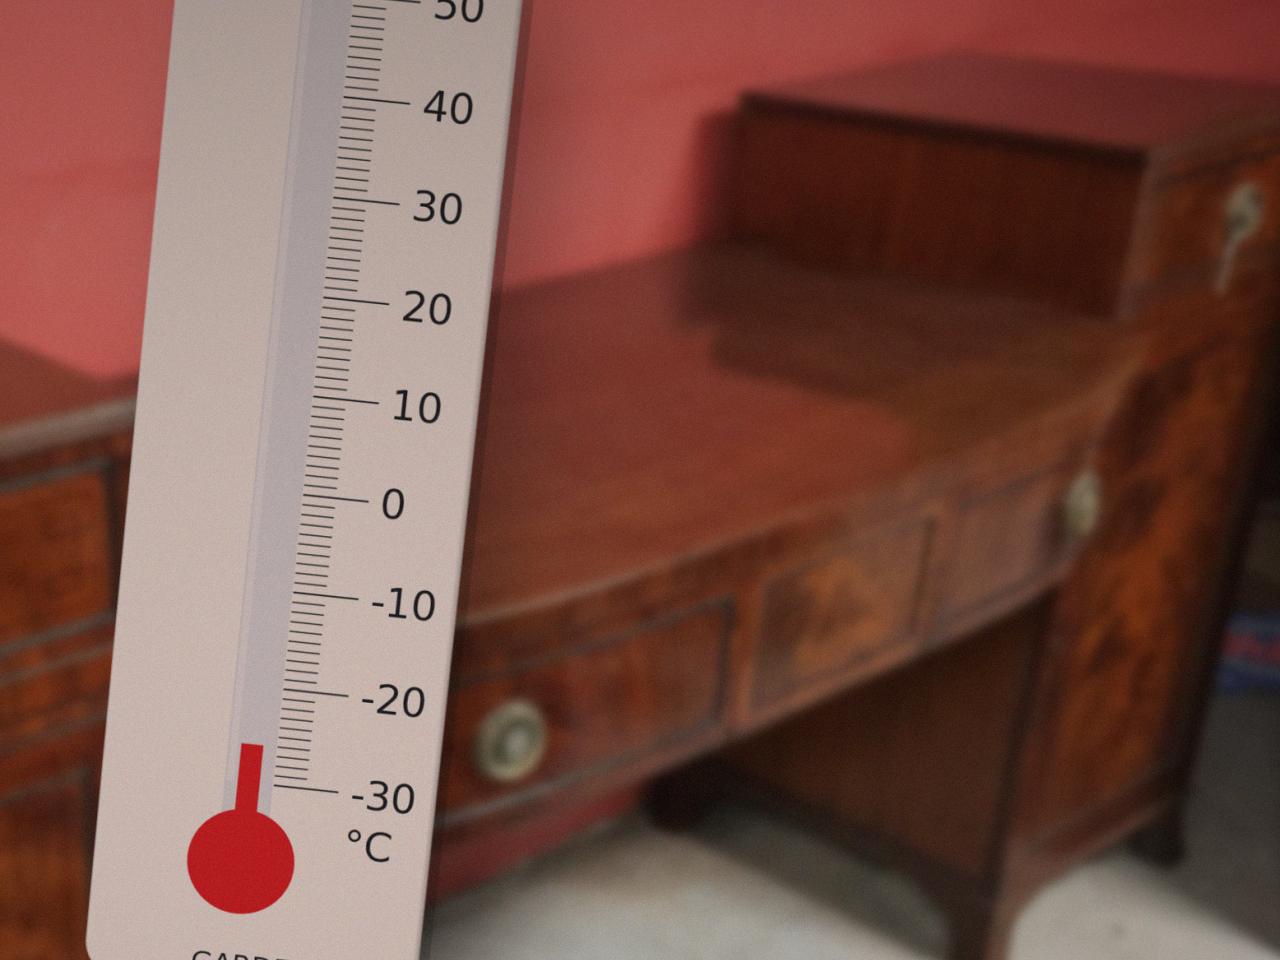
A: -26 °C
